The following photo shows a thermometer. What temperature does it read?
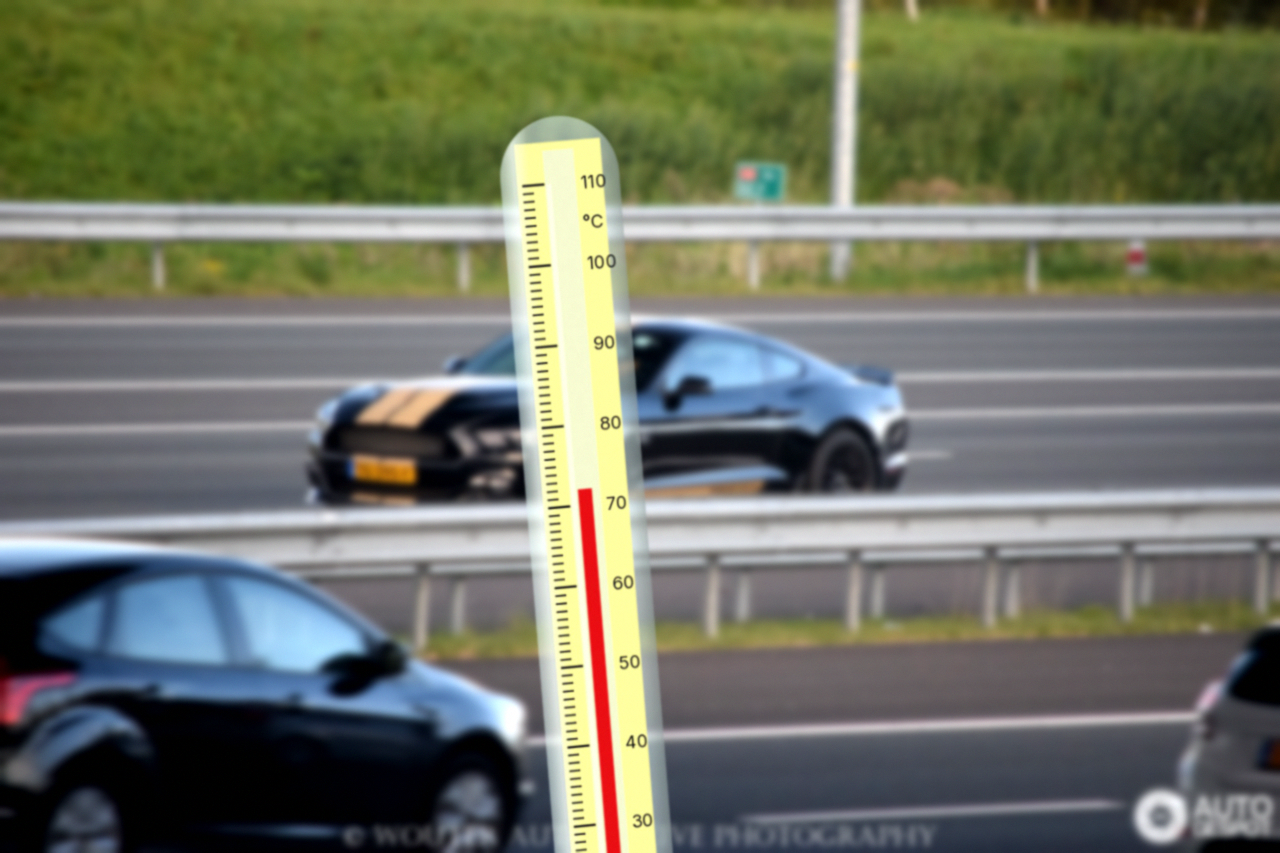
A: 72 °C
